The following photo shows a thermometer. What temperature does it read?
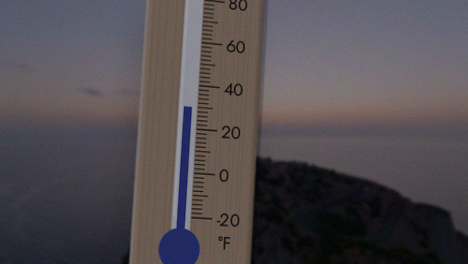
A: 30 °F
